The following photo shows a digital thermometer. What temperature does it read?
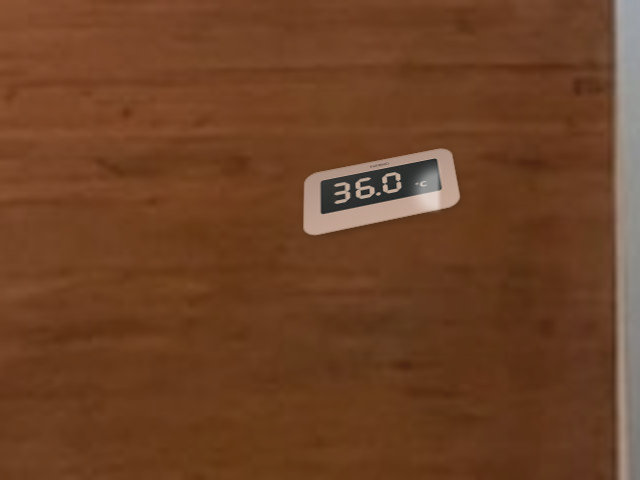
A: 36.0 °C
